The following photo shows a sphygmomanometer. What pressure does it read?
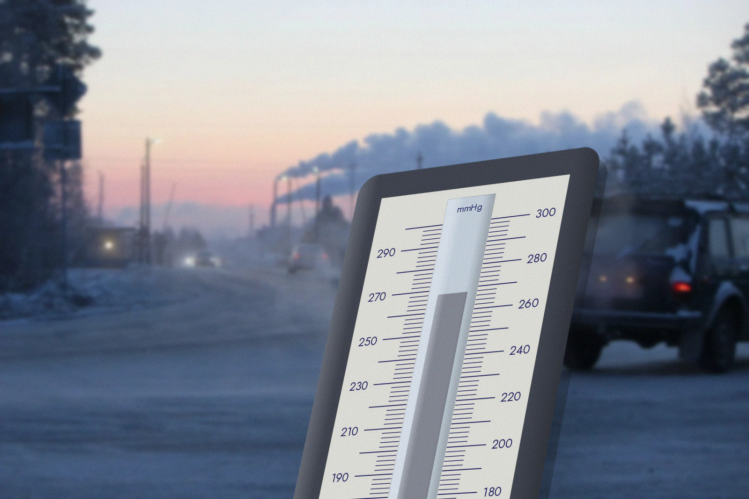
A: 268 mmHg
